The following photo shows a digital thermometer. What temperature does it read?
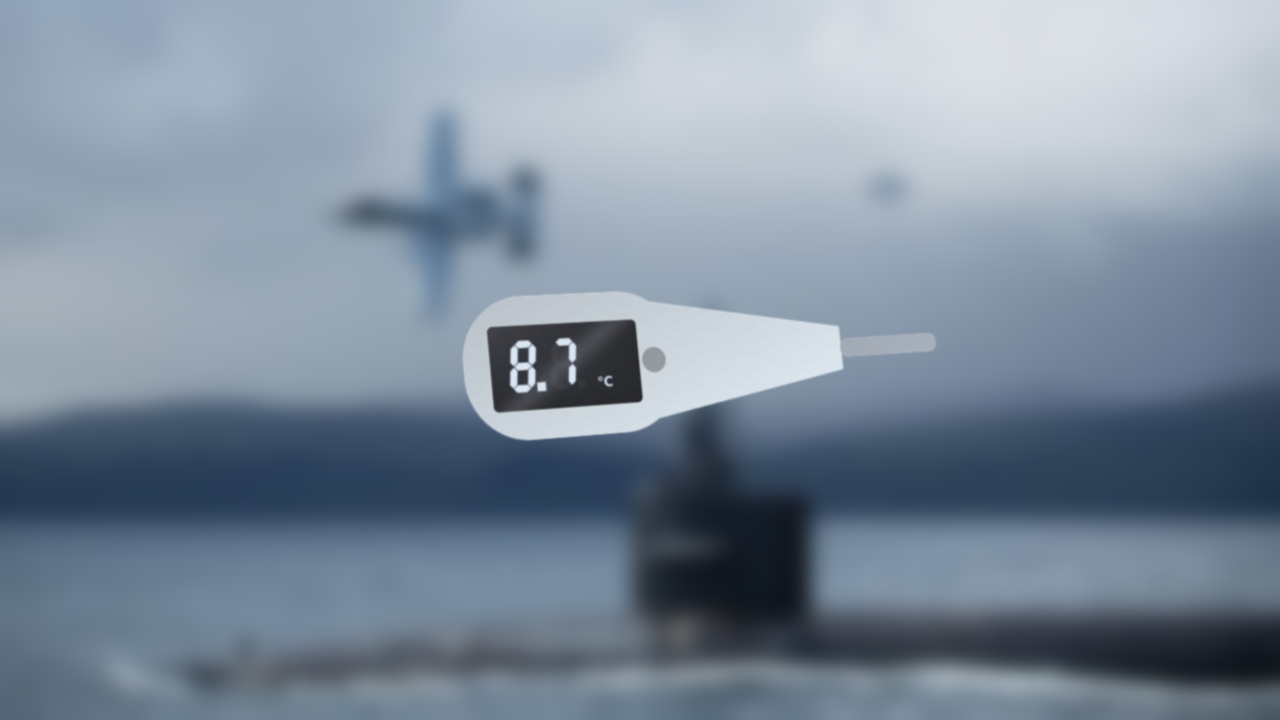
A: 8.7 °C
